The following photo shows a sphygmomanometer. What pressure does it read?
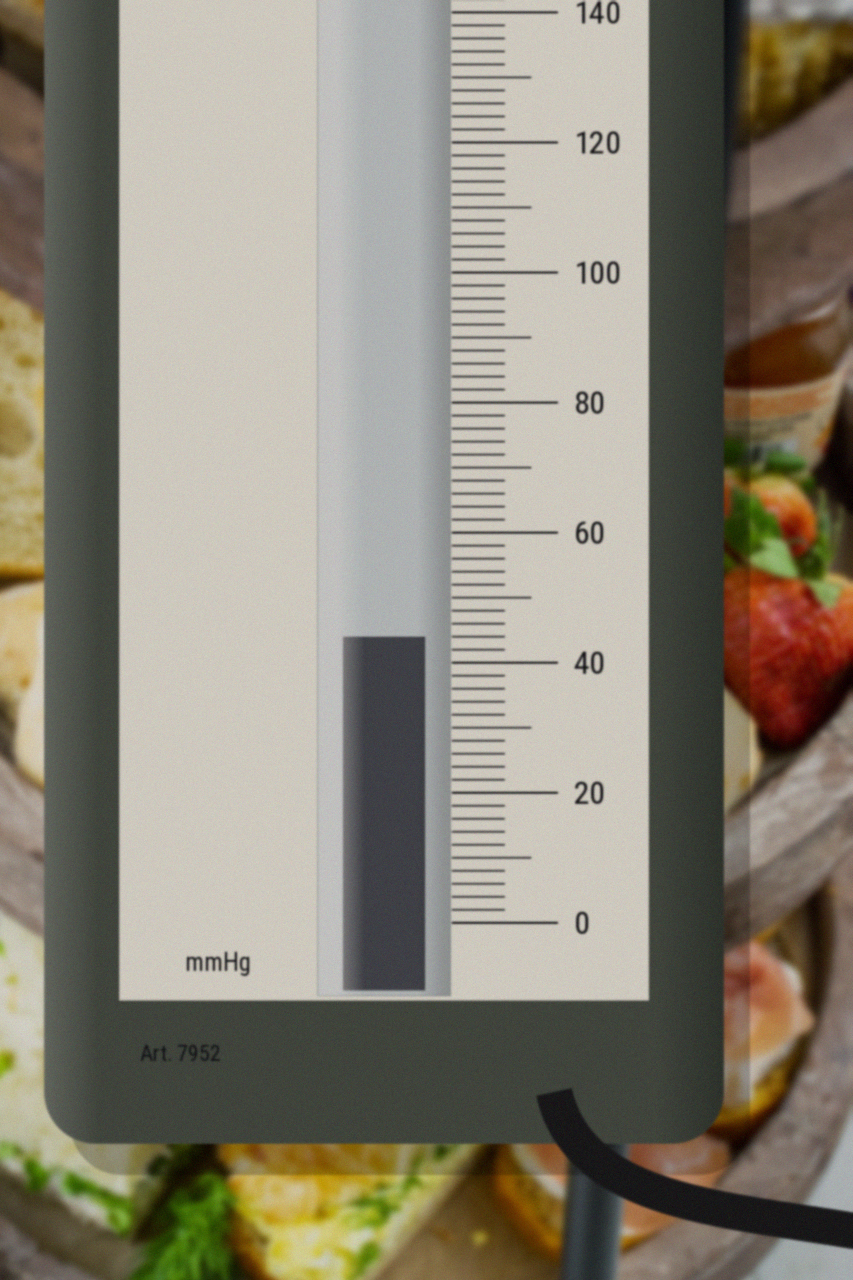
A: 44 mmHg
